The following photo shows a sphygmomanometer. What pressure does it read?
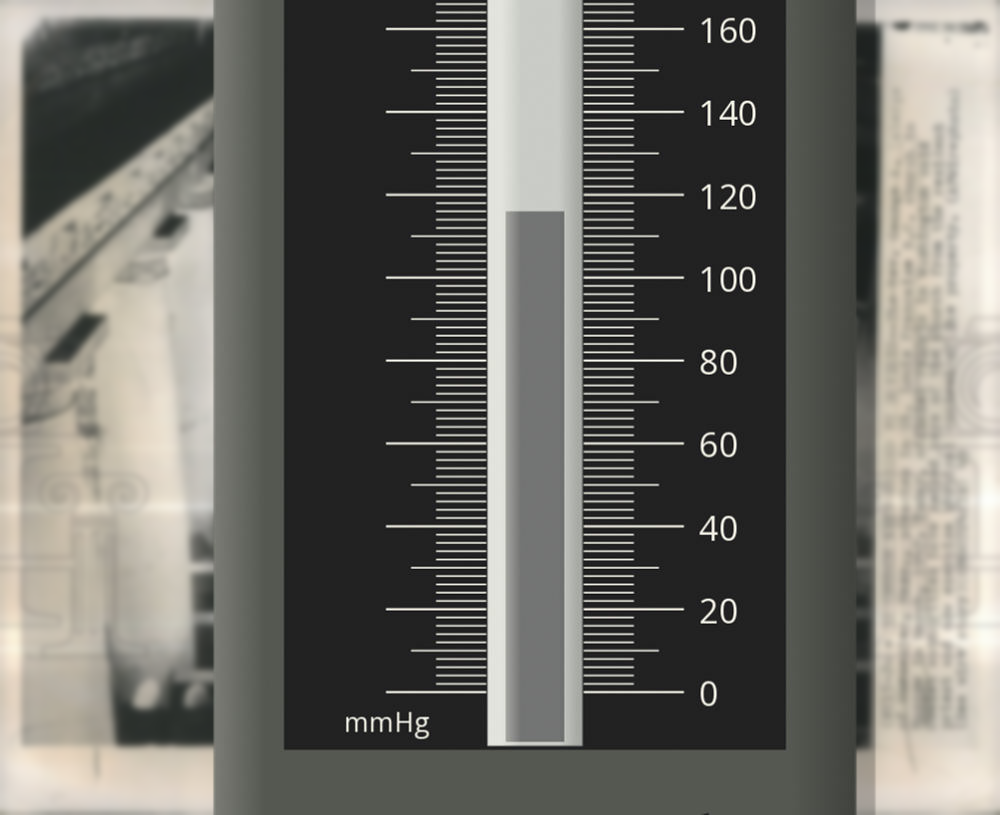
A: 116 mmHg
